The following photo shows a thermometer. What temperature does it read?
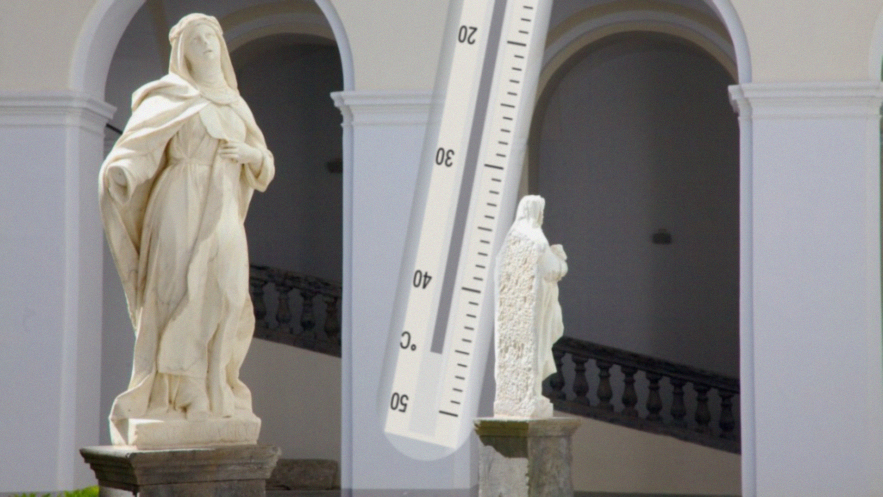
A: 45.5 °C
